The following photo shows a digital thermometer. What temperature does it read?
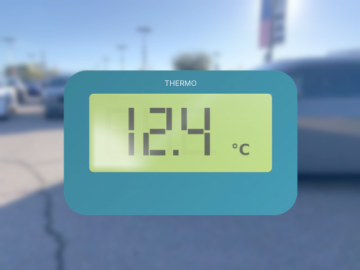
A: 12.4 °C
